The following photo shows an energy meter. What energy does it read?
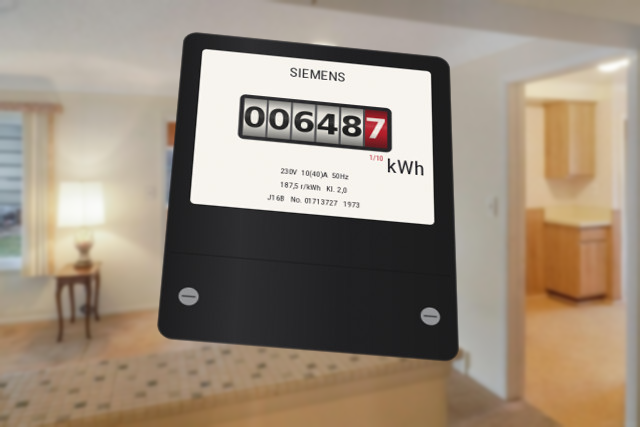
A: 648.7 kWh
